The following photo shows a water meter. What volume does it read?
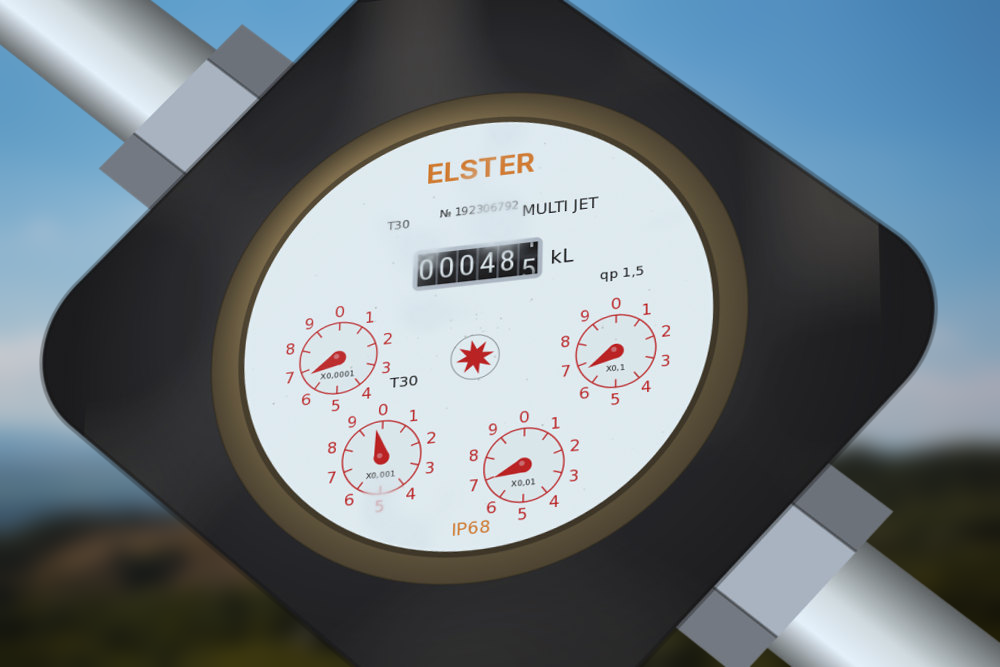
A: 484.6696 kL
